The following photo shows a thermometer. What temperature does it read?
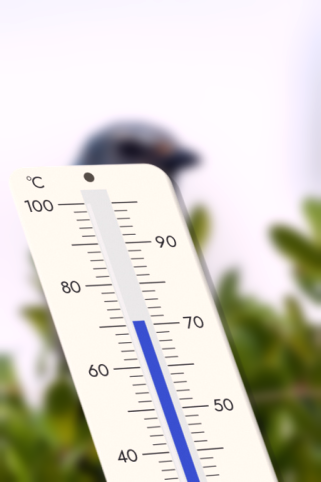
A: 71 °C
